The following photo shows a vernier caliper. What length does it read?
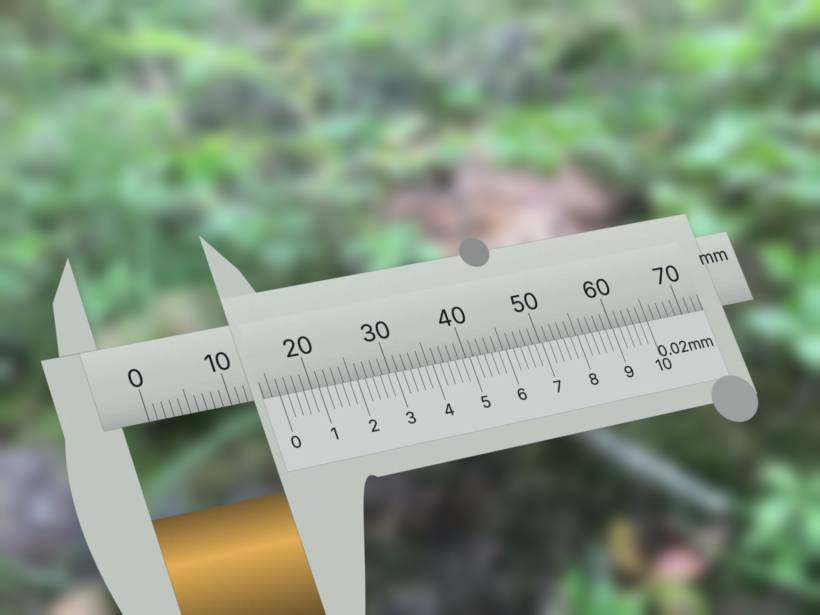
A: 16.0 mm
